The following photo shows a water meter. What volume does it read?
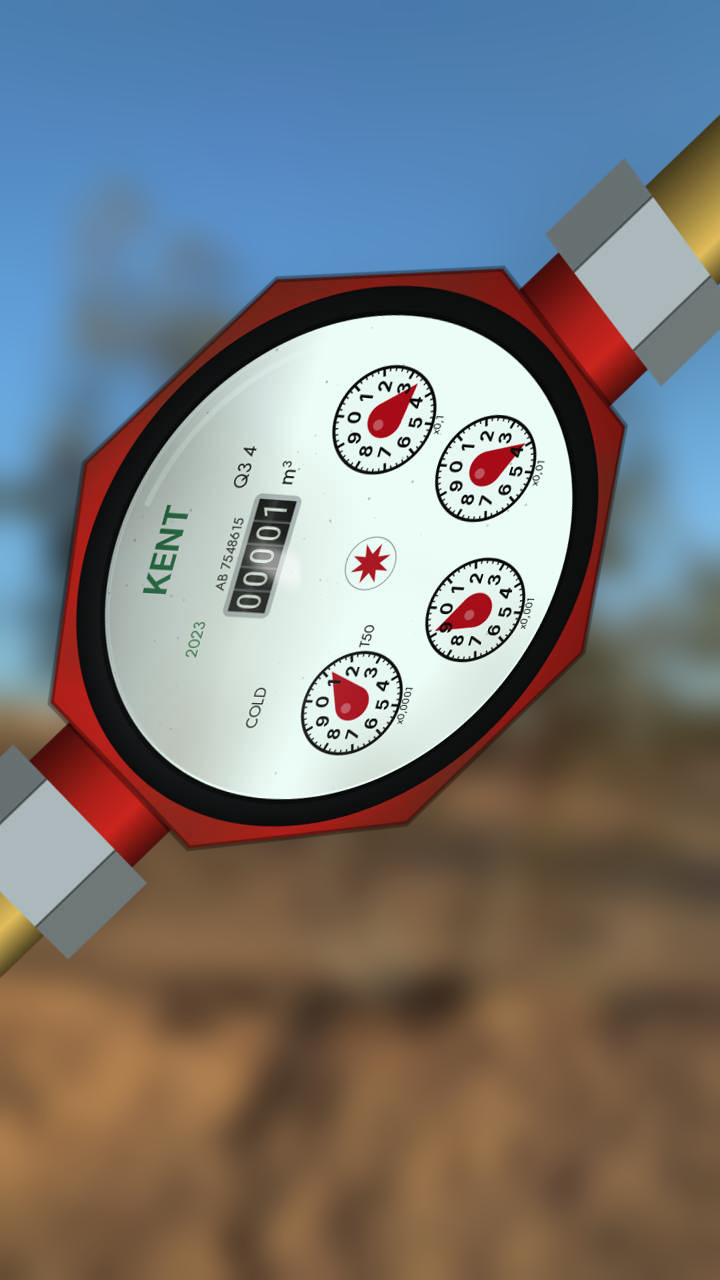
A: 1.3391 m³
